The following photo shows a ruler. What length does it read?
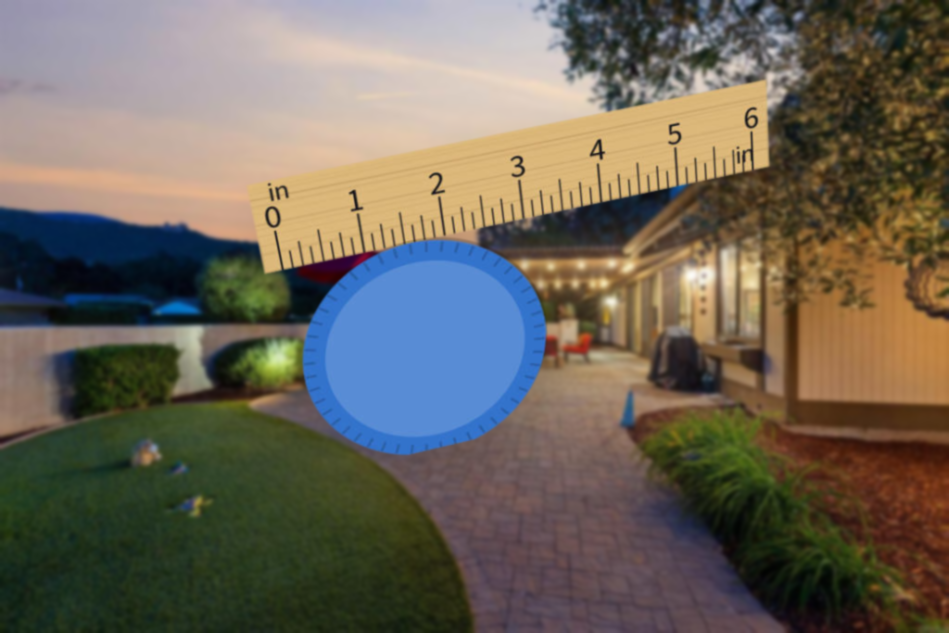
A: 3.125 in
